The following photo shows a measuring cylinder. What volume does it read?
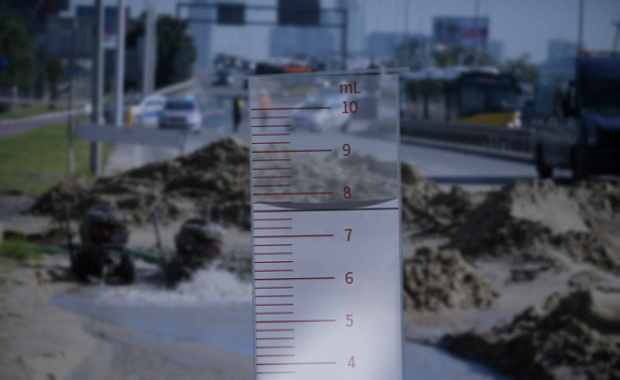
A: 7.6 mL
